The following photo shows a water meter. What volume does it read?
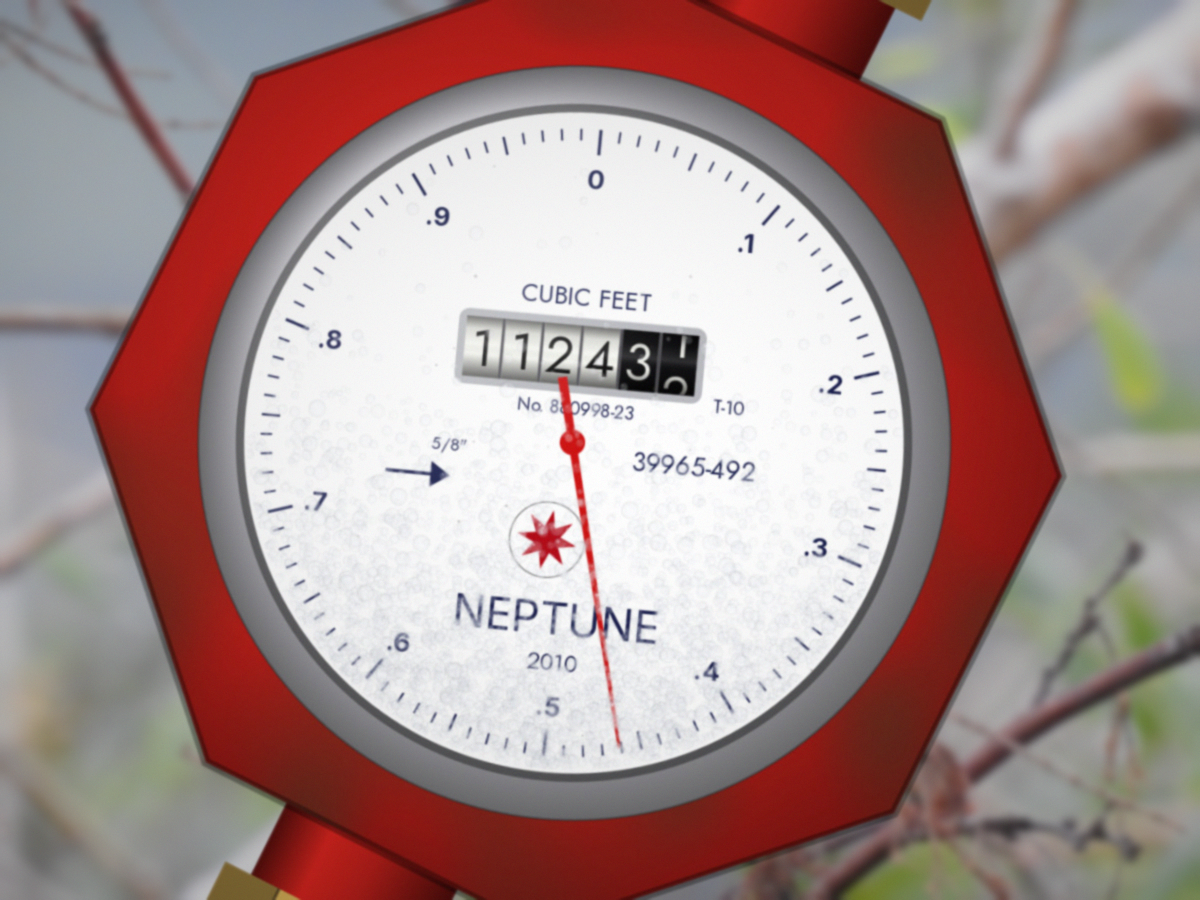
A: 112431.46 ft³
